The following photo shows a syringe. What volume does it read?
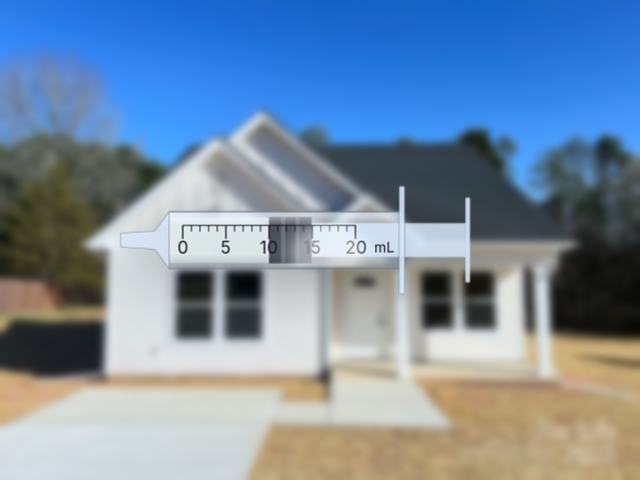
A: 10 mL
